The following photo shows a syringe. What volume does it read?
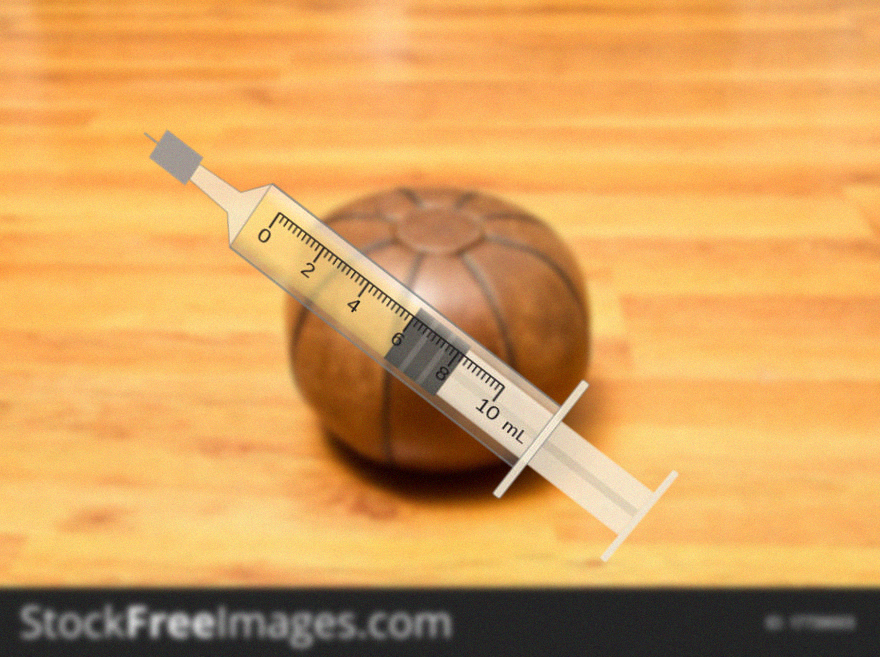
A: 6 mL
